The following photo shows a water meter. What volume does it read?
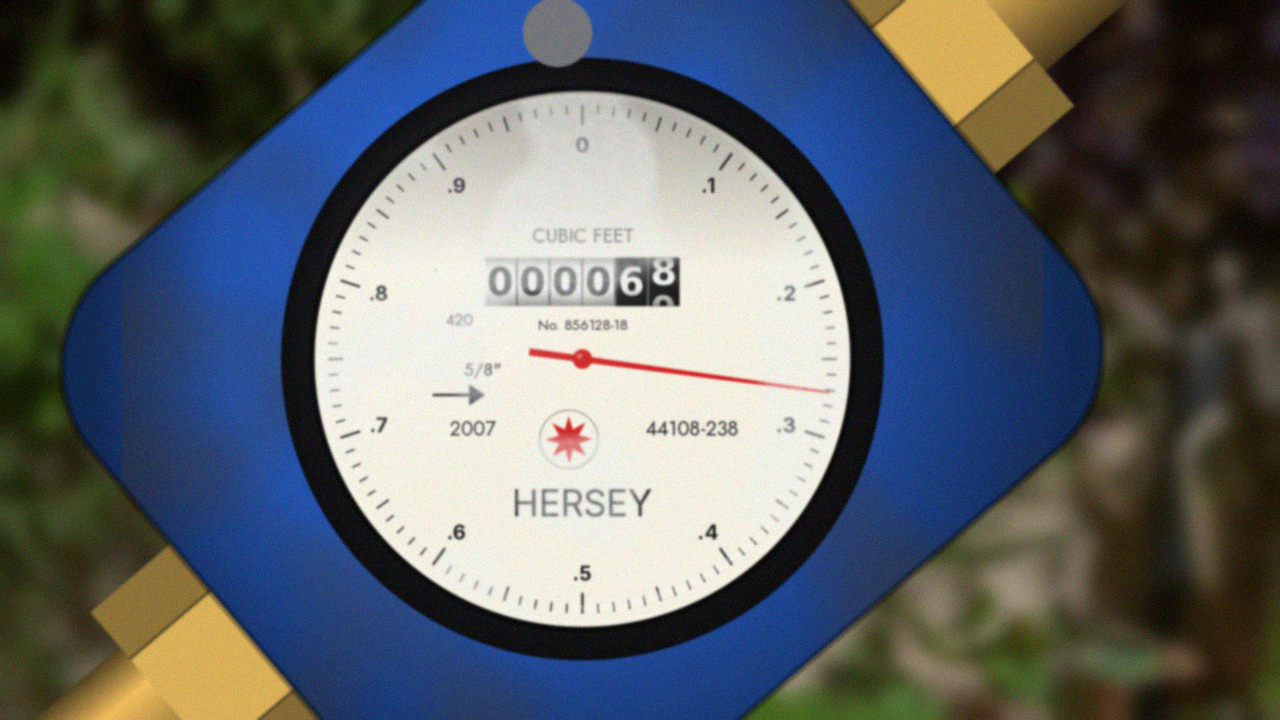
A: 68.27 ft³
